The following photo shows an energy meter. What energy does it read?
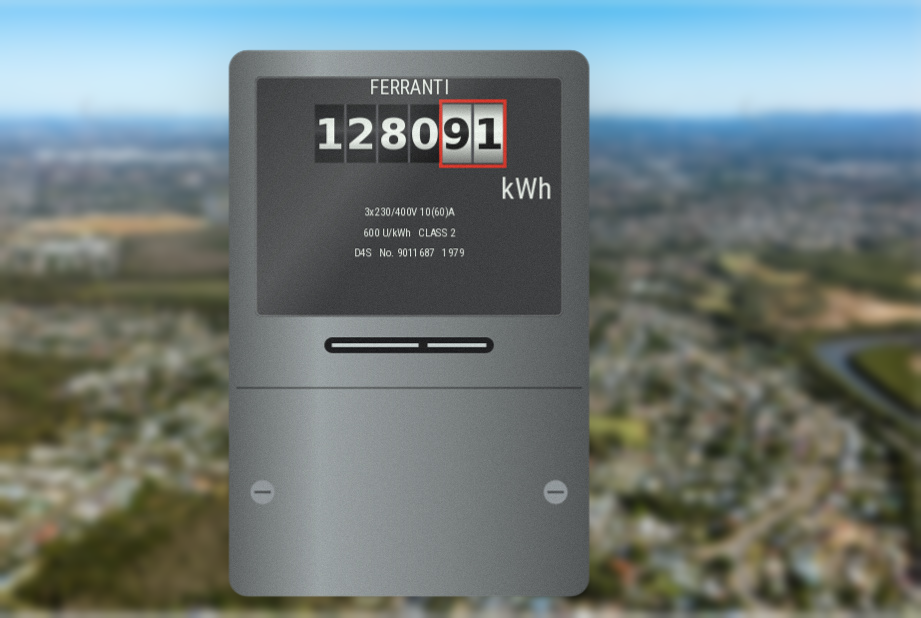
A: 1280.91 kWh
